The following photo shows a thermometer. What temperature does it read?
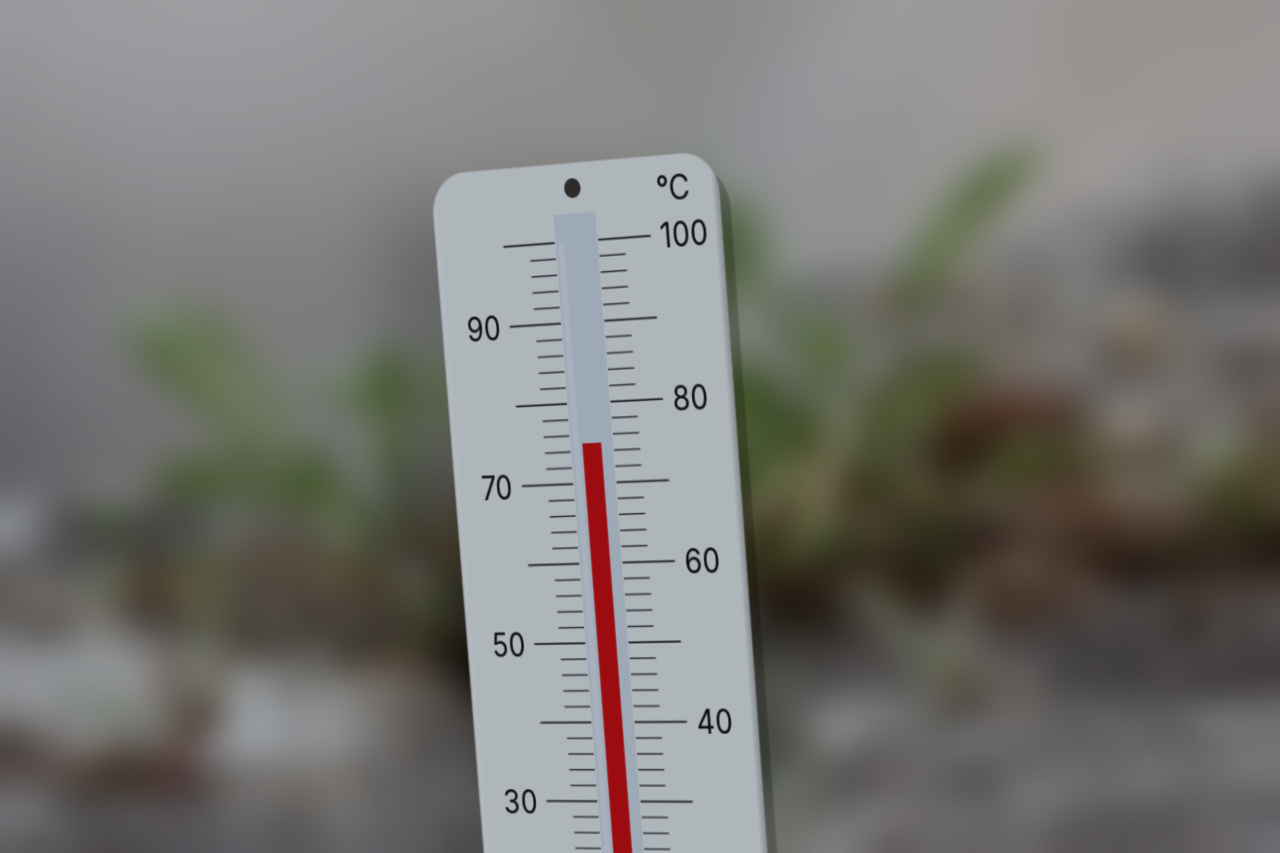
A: 75 °C
